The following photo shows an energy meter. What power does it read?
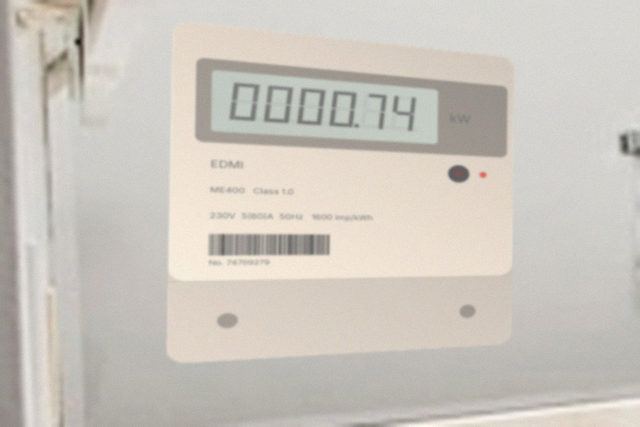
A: 0.74 kW
